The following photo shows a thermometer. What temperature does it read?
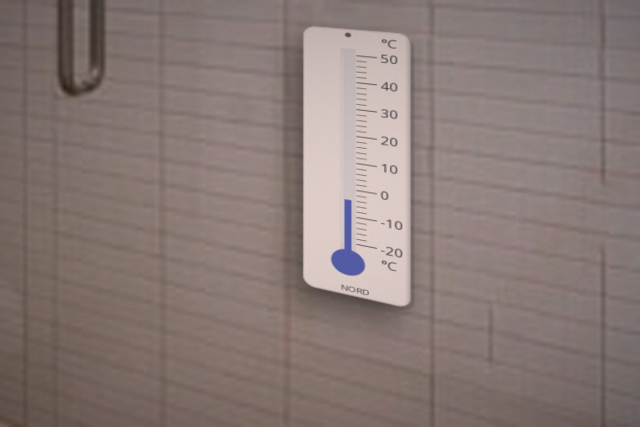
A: -4 °C
